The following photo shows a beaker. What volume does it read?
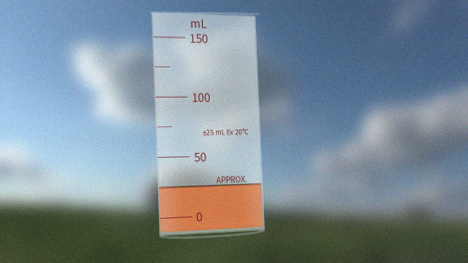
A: 25 mL
